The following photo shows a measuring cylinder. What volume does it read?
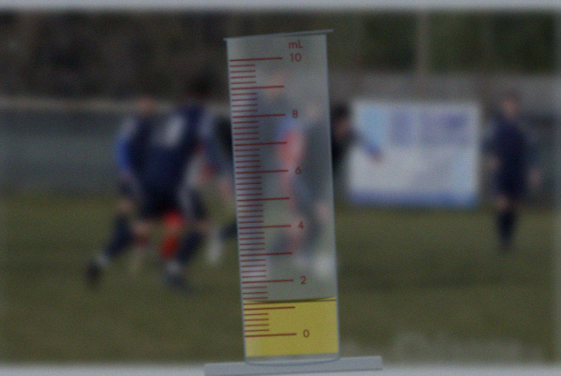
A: 1.2 mL
